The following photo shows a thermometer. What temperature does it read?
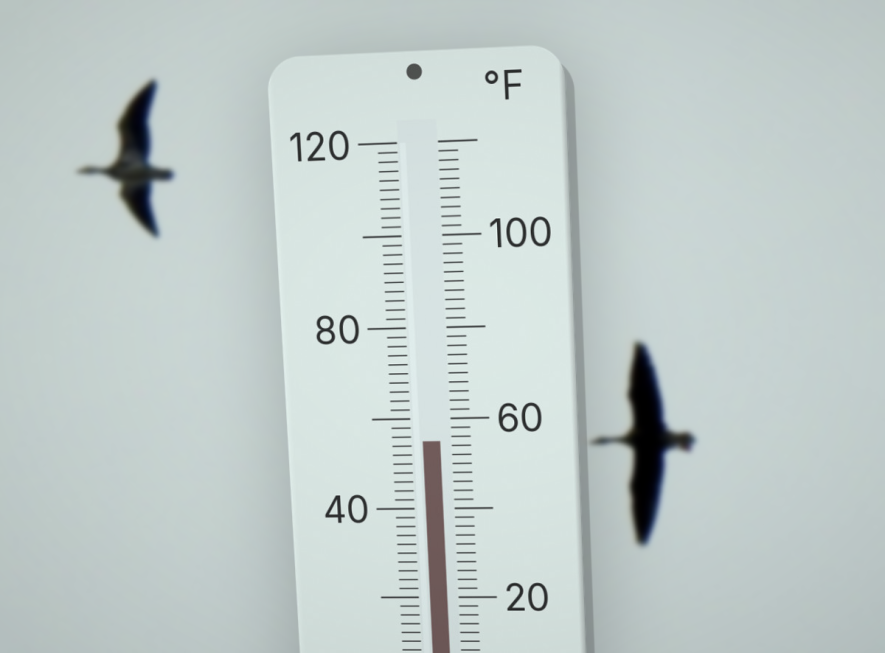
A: 55 °F
